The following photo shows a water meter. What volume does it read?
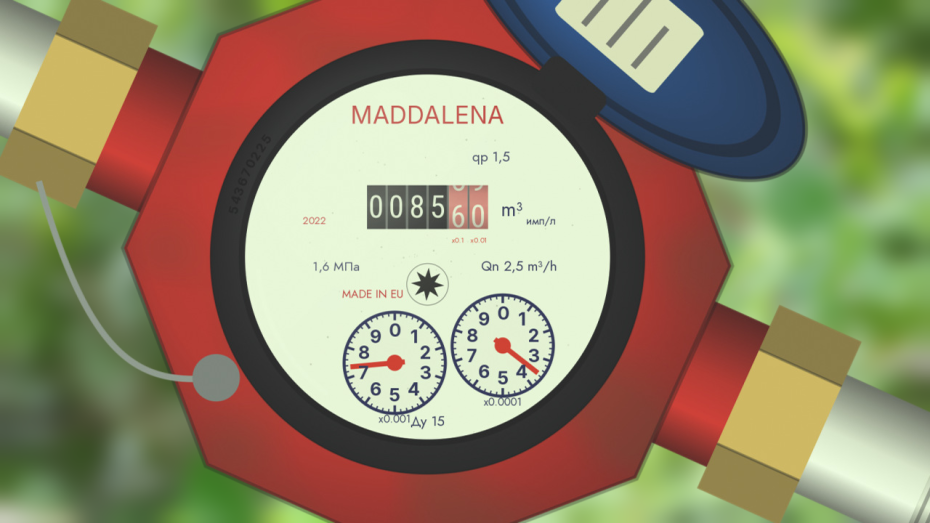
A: 85.5973 m³
